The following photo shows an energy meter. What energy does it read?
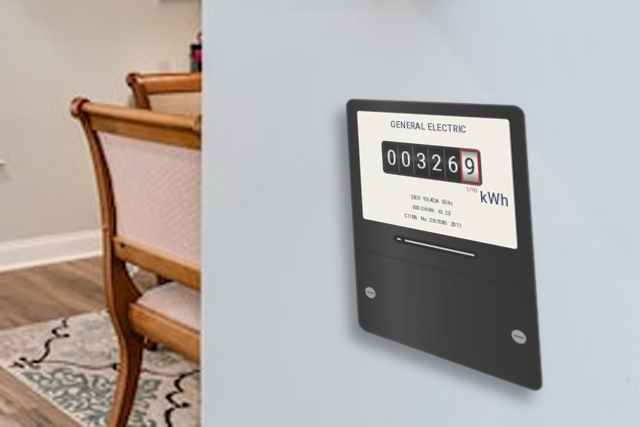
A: 326.9 kWh
